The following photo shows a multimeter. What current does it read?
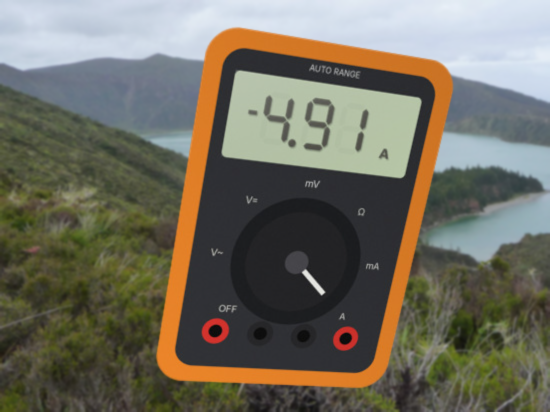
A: -4.91 A
